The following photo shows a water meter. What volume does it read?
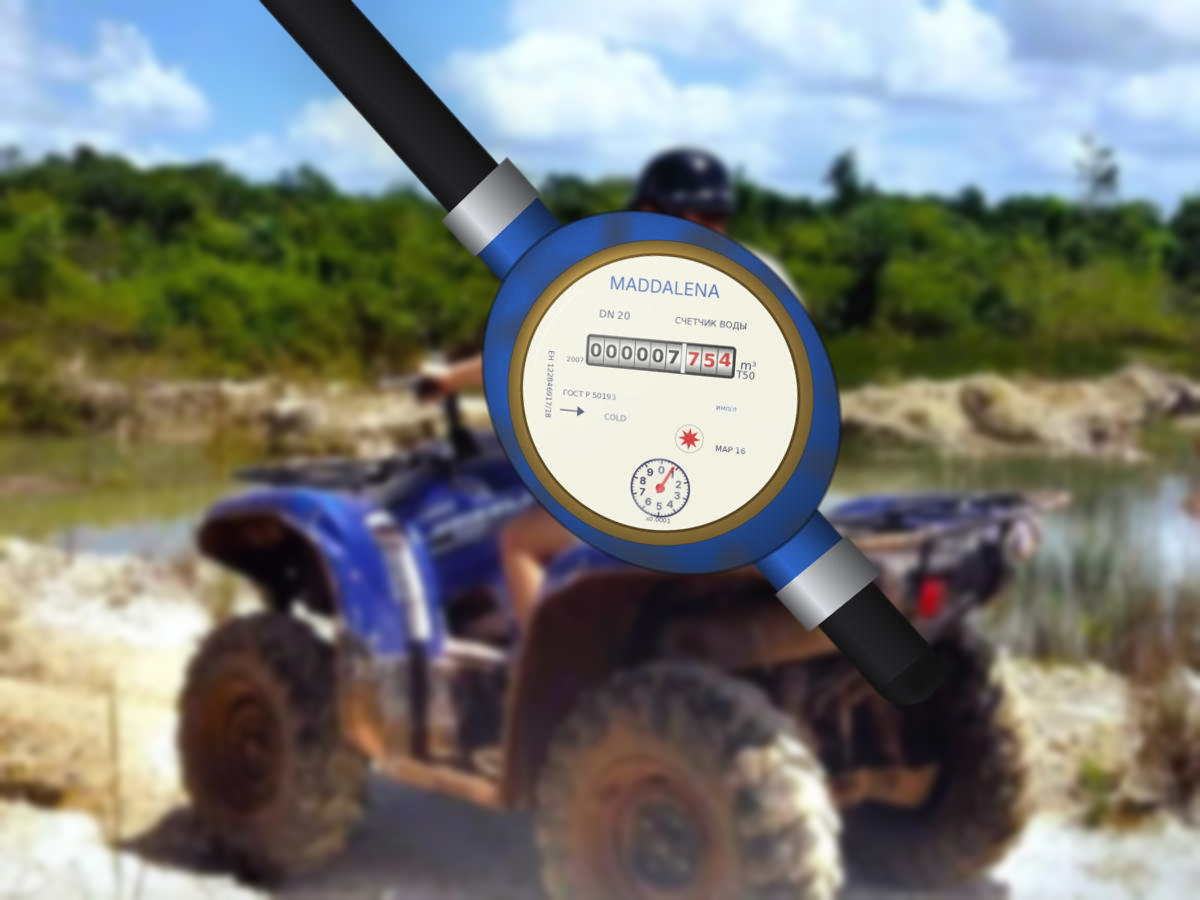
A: 7.7540 m³
